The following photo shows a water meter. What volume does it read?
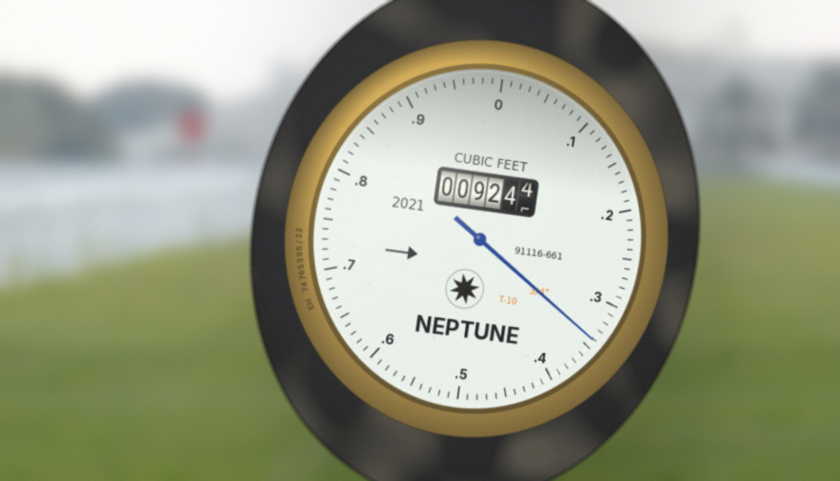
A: 9244.34 ft³
